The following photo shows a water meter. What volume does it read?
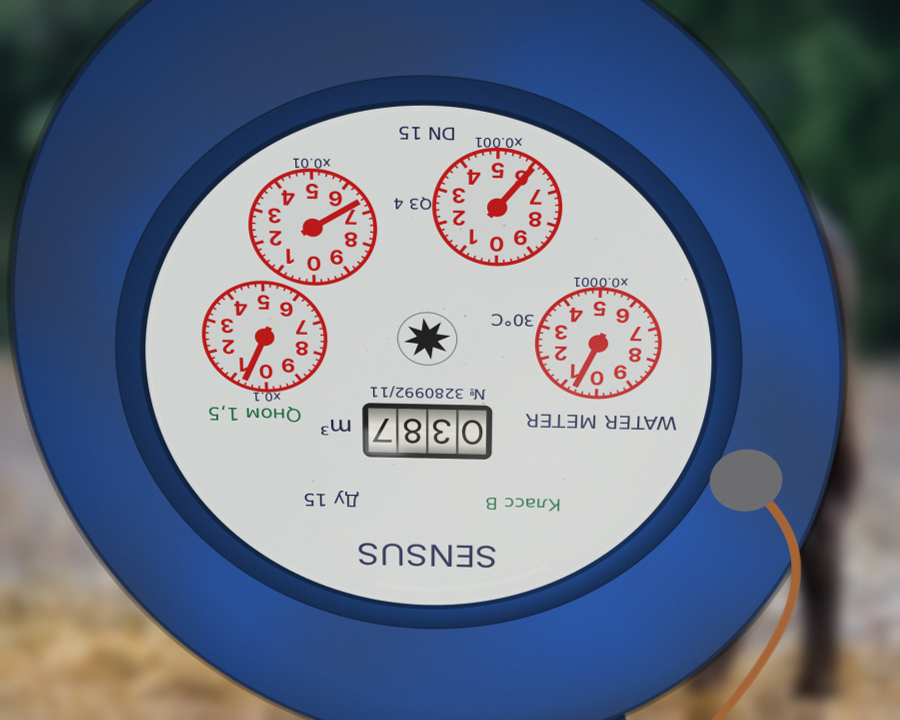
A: 387.0660 m³
